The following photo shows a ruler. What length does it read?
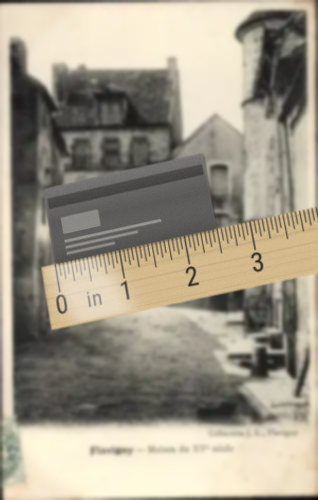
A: 2.5 in
